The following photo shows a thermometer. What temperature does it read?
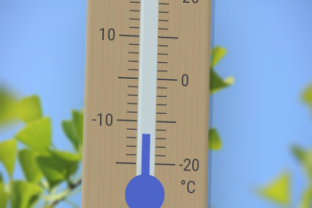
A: -13 °C
